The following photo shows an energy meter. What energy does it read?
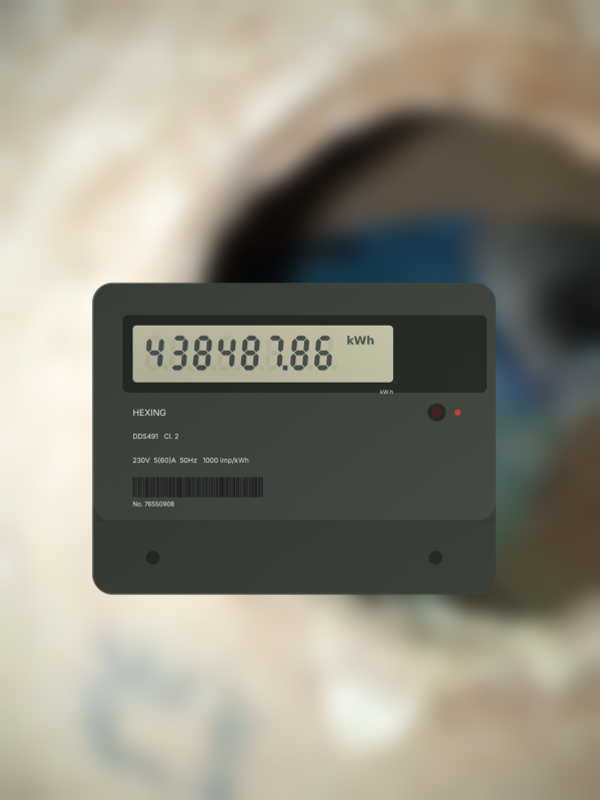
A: 438487.86 kWh
